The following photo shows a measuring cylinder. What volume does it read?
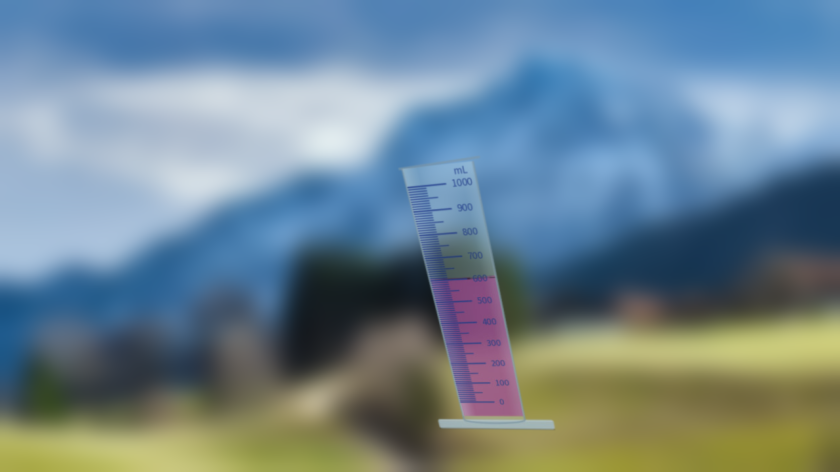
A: 600 mL
